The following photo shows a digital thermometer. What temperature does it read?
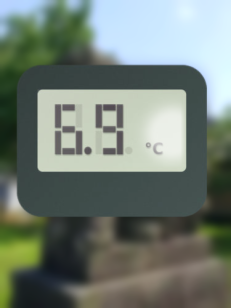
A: 6.9 °C
